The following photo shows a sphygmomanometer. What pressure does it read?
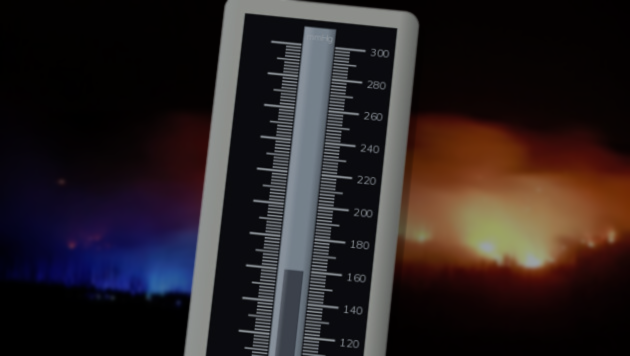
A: 160 mmHg
